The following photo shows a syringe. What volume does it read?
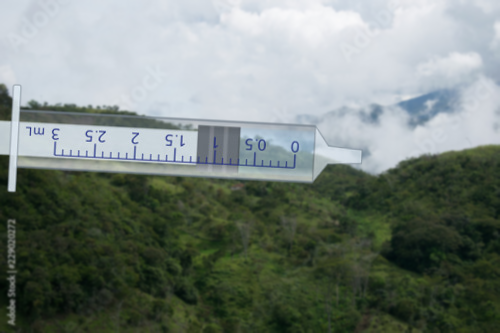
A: 0.7 mL
